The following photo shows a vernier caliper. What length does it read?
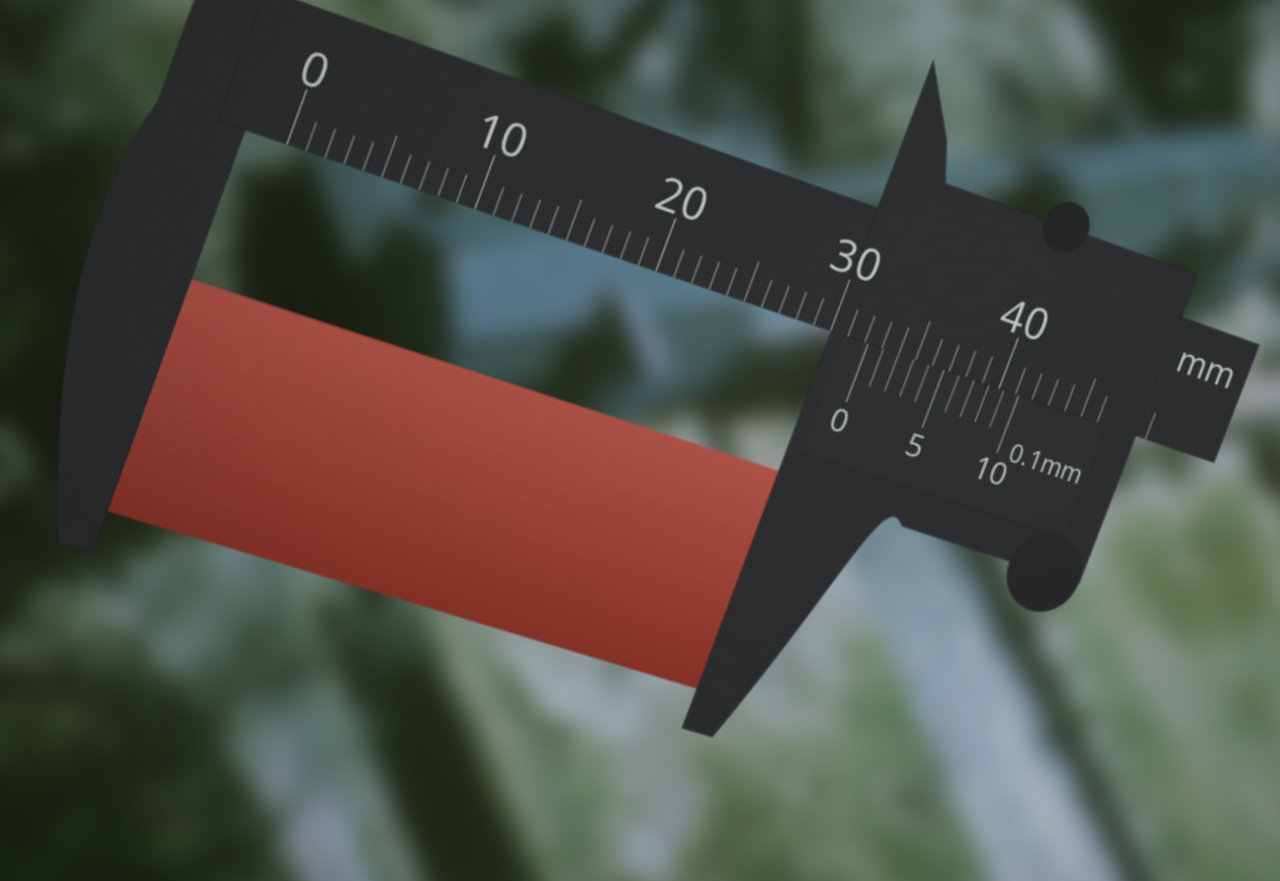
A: 32.2 mm
